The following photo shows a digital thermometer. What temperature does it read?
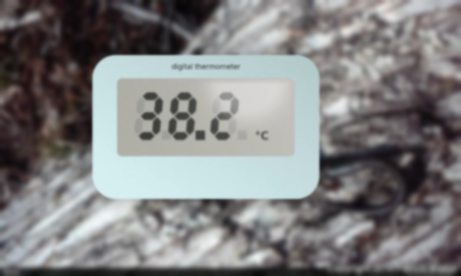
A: 38.2 °C
